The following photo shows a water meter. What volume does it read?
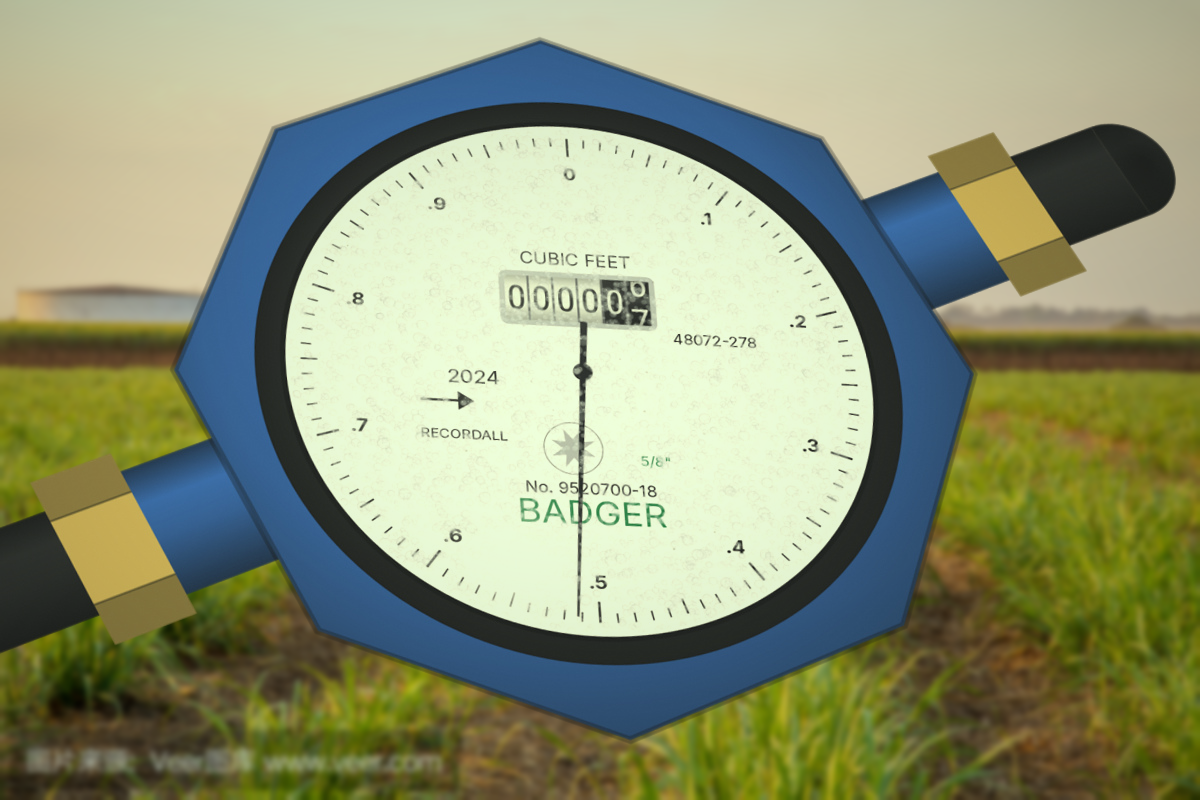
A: 6.51 ft³
